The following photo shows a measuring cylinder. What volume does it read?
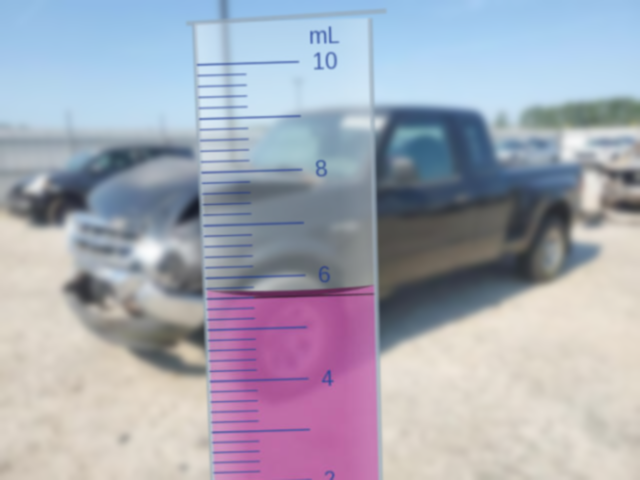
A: 5.6 mL
